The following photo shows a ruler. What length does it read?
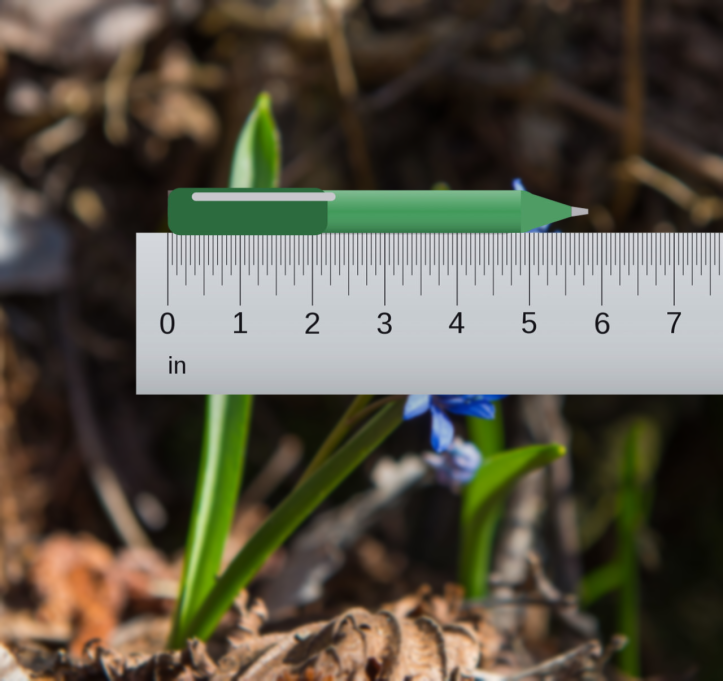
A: 5.8125 in
